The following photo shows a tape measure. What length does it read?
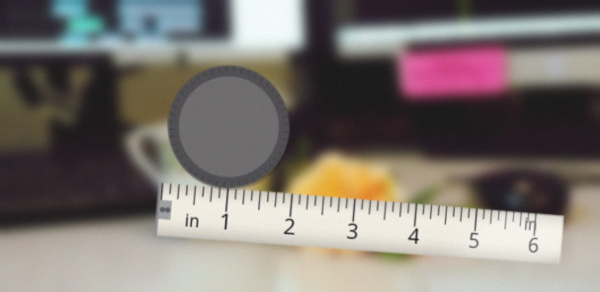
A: 1.875 in
